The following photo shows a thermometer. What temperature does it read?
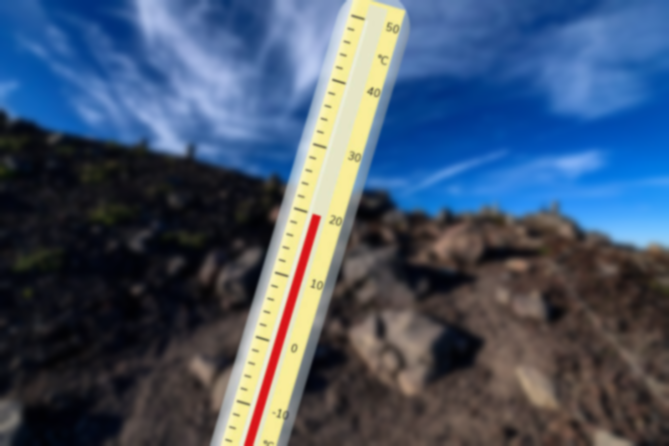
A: 20 °C
